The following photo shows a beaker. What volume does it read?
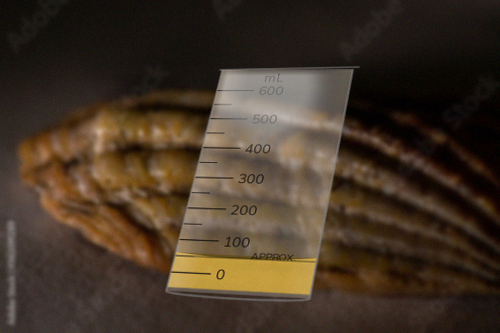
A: 50 mL
